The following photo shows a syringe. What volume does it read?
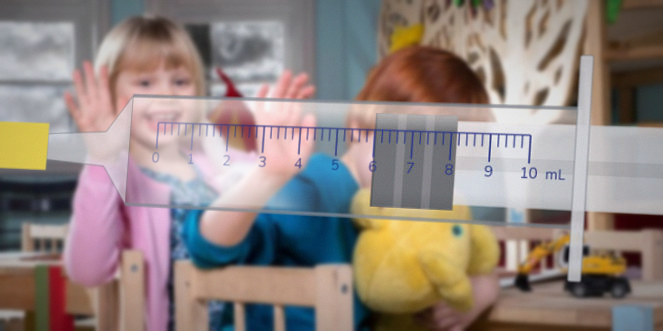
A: 6 mL
